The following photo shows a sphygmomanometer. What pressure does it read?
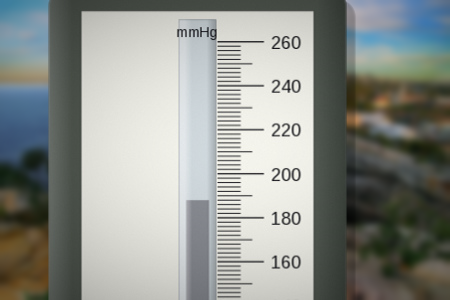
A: 188 mmHg
